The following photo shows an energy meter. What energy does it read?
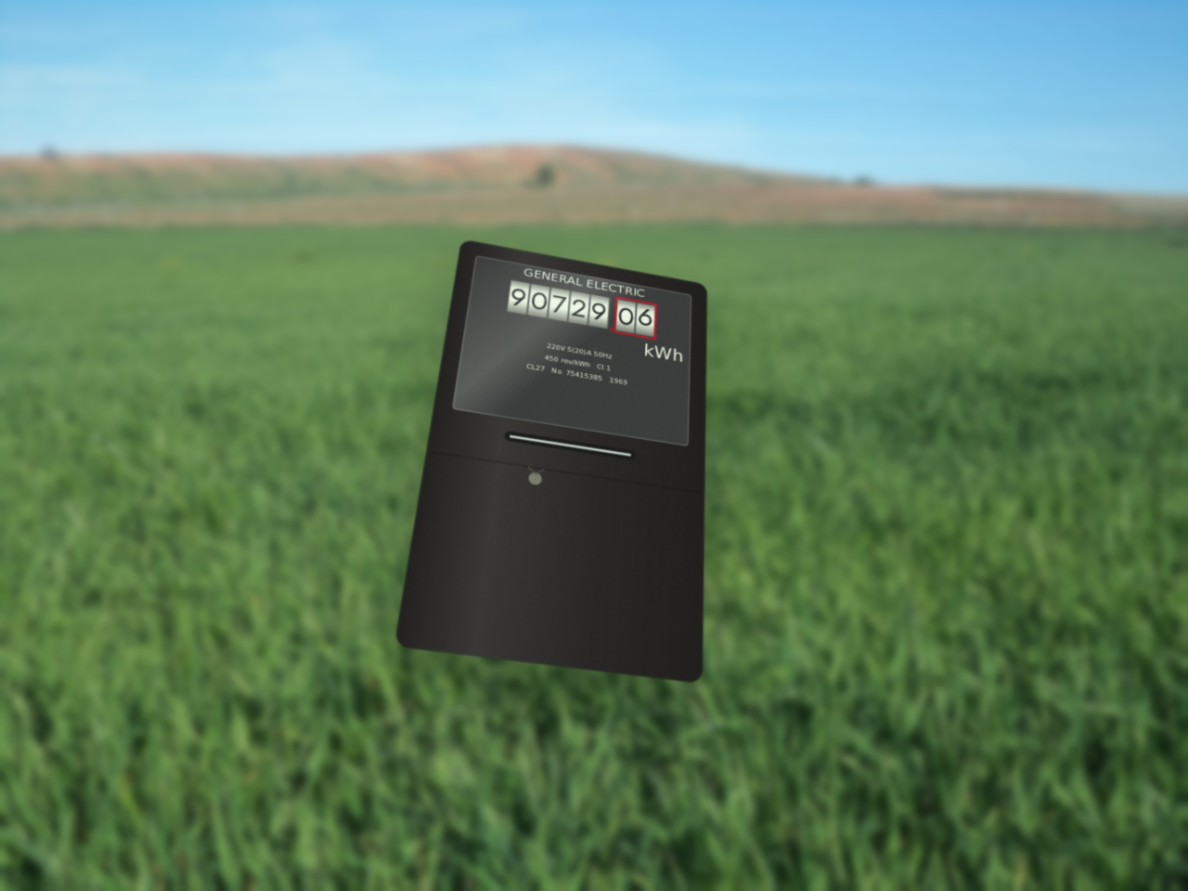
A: 90729.06 kWh
